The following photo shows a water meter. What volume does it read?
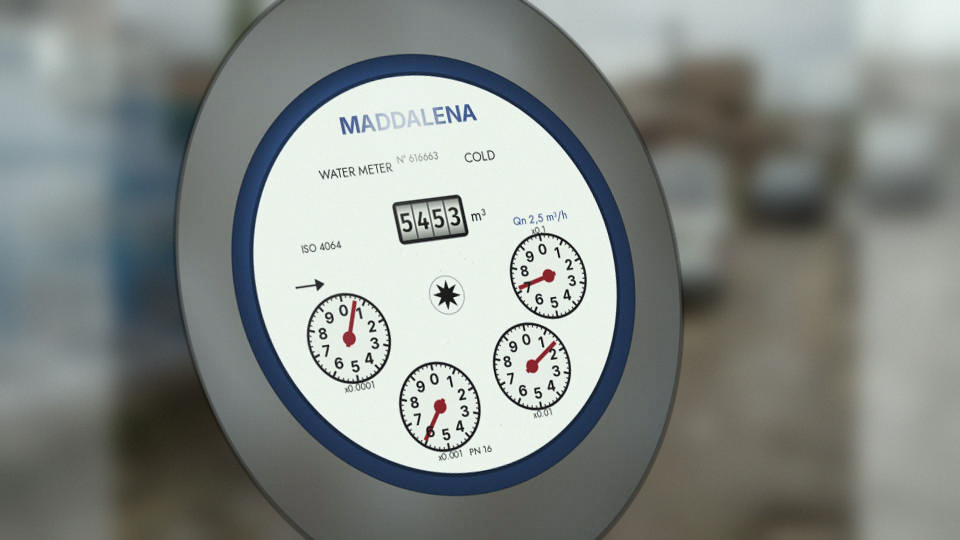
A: 5453.7160 m³
